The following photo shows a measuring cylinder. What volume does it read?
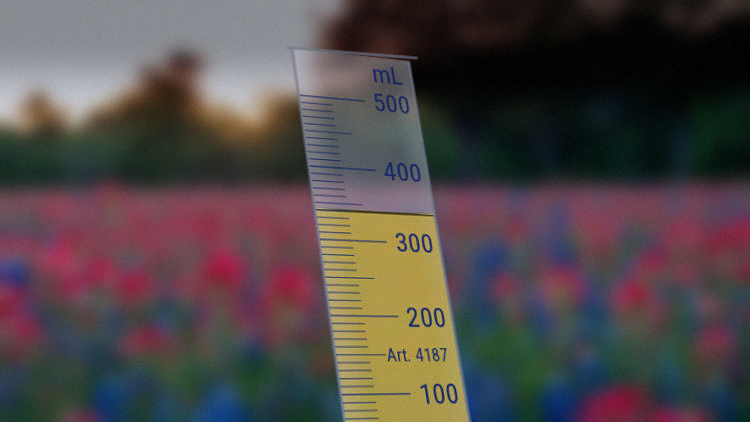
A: 340 mL
